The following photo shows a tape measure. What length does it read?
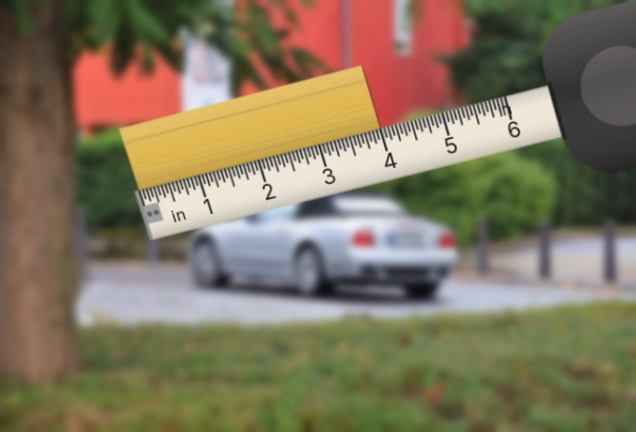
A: 4 in
